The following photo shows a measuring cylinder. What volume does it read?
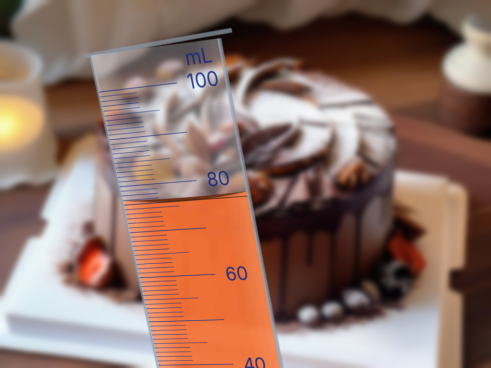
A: 76 mL
